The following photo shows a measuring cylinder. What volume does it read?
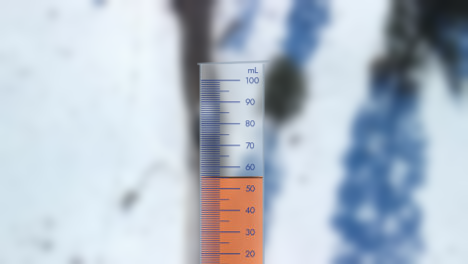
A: 55 mL
